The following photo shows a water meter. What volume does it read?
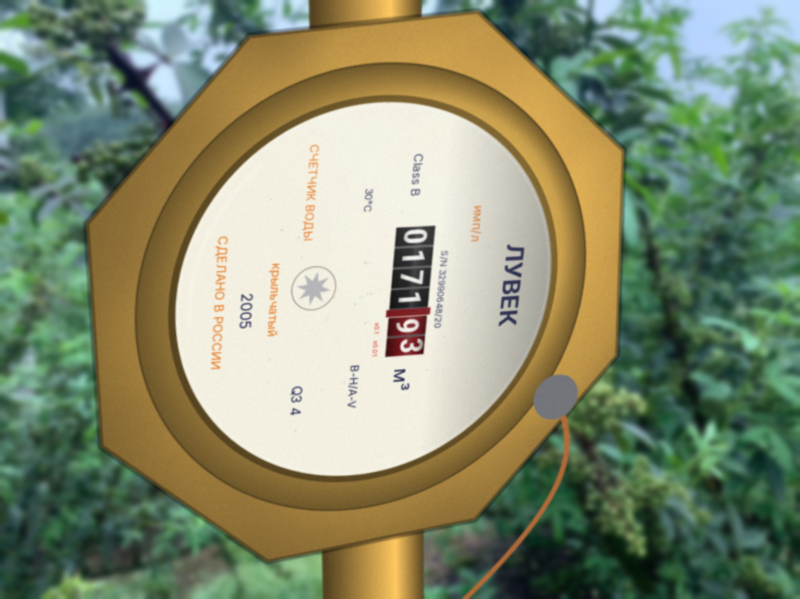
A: 171.93 m³
